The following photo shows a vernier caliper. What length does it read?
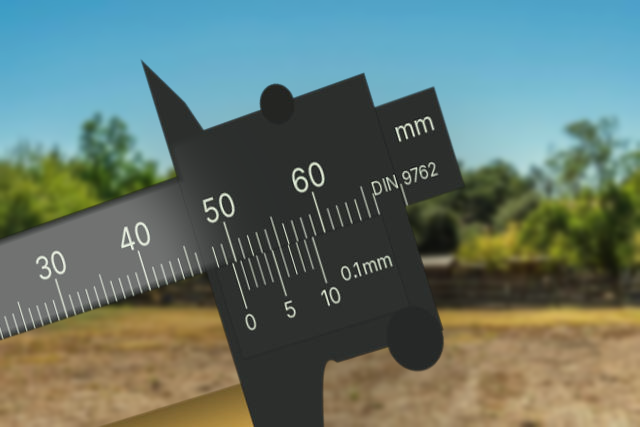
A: 49.6 mm
